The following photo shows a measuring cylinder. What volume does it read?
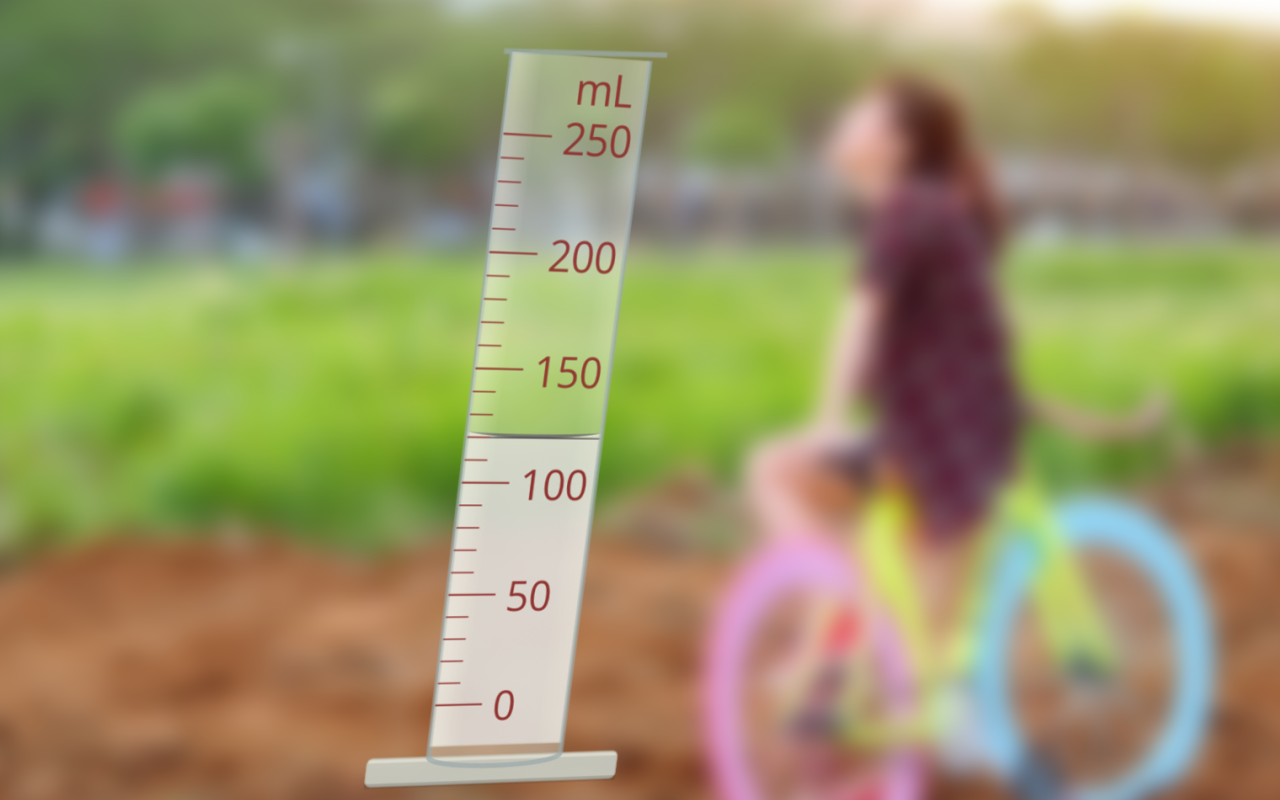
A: 120 mL
